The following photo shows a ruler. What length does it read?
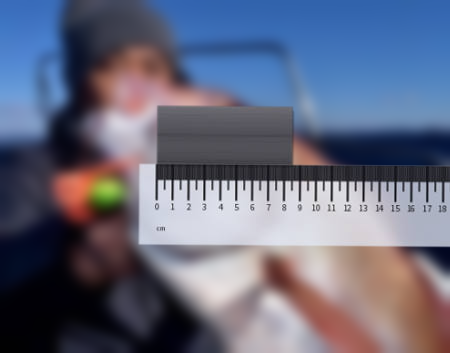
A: 8.5 cm
